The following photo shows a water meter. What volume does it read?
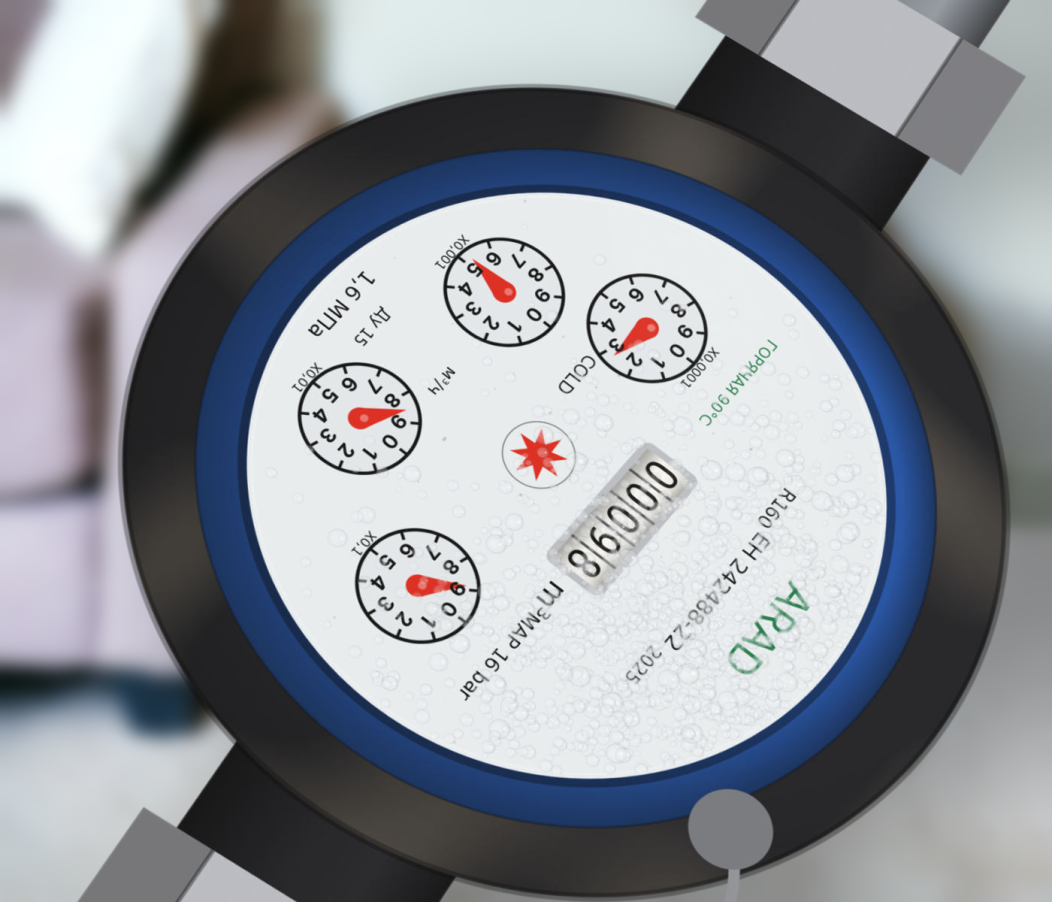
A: 98.8852 m³
